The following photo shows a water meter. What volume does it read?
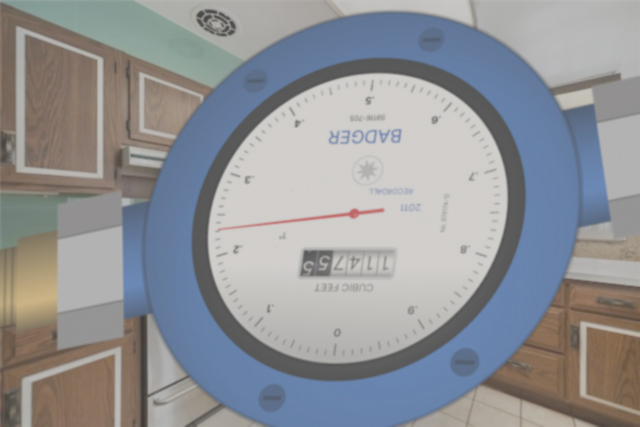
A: 114755.23 ft³
